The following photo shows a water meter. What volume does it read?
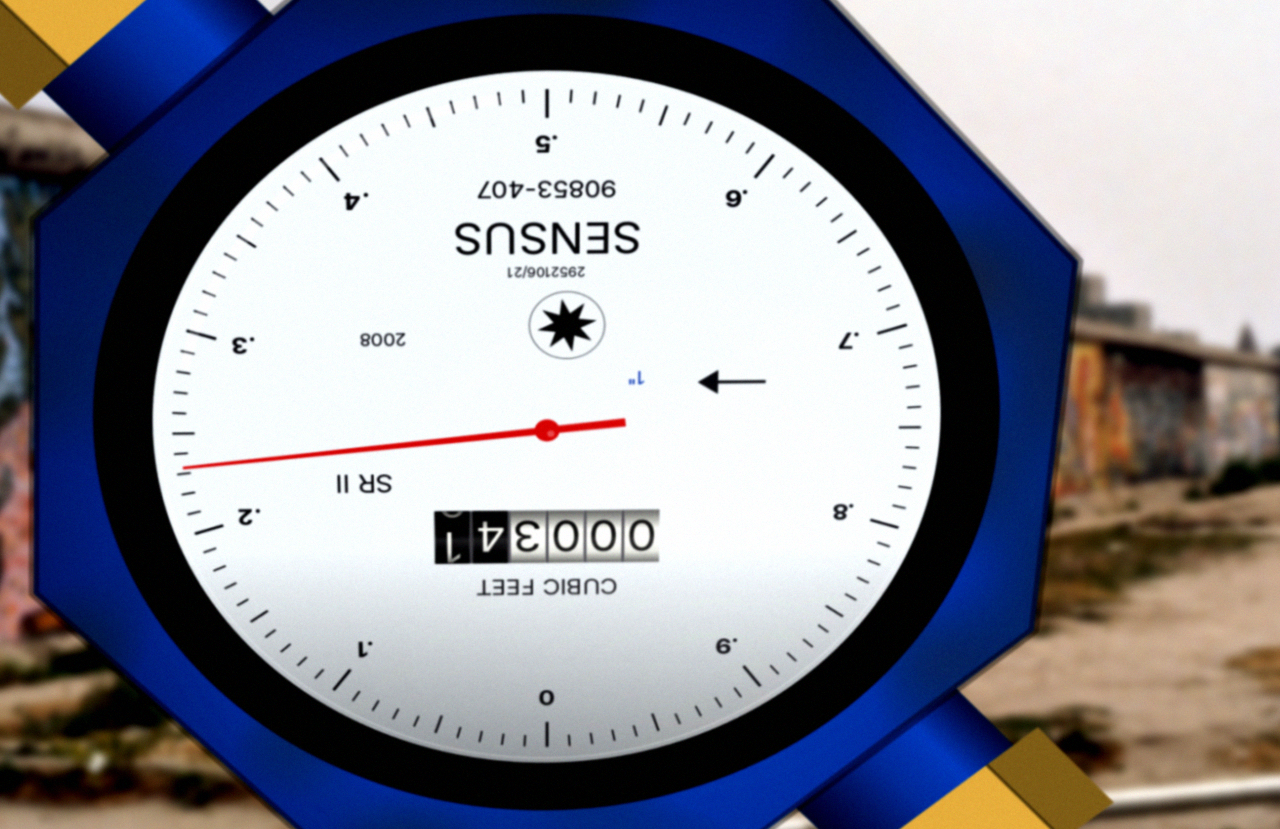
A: 341.23 ft³
